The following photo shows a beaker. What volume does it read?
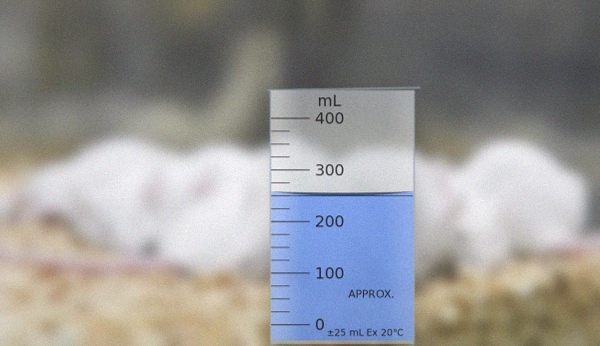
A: 250 mL
